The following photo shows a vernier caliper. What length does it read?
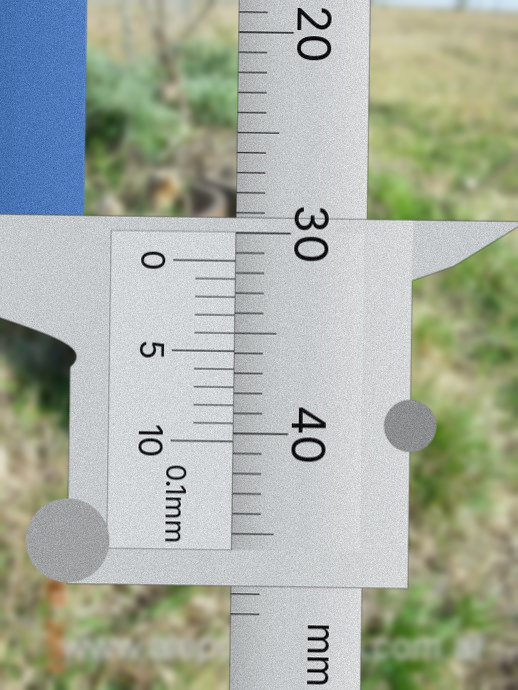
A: 31.4 mm
